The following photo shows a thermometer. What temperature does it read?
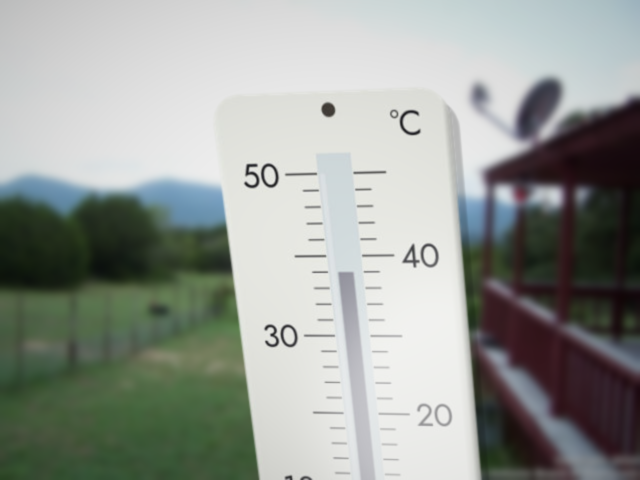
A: 38 °C
